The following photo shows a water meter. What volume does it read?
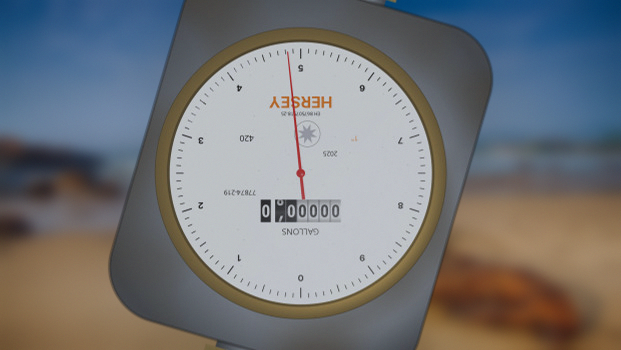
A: 74.8 gal
